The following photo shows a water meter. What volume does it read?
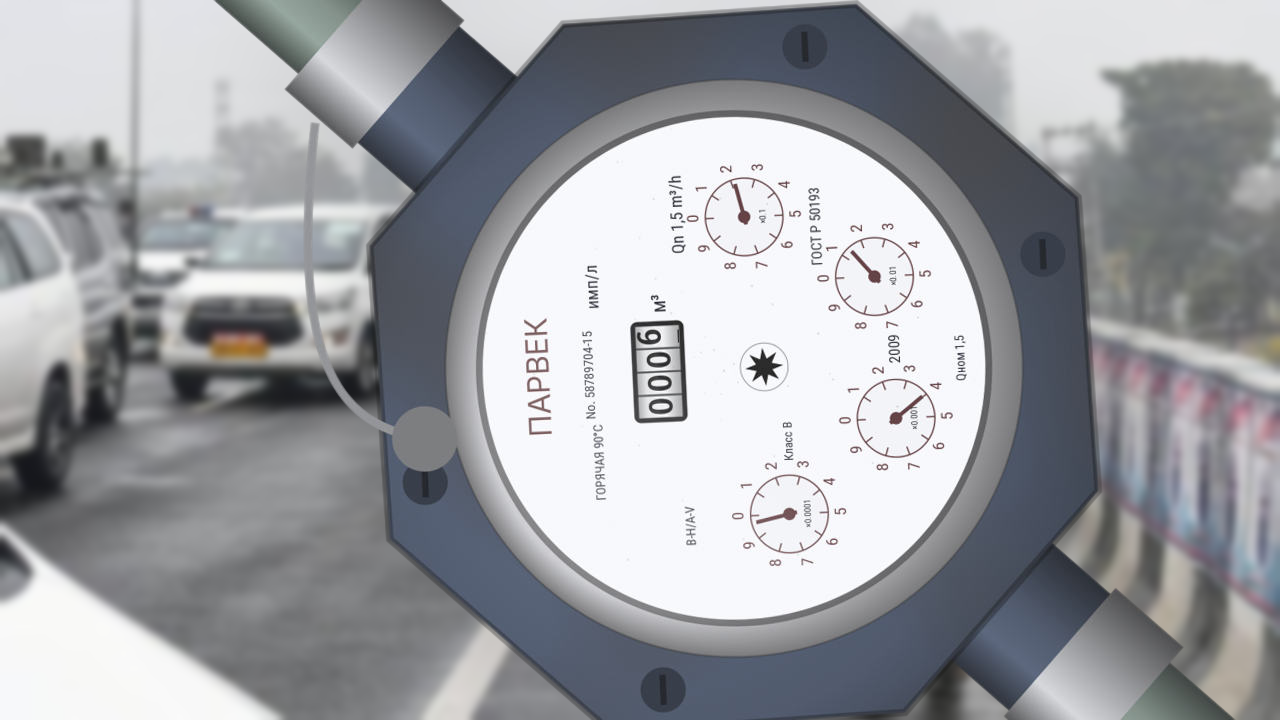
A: 6.2139 m³
